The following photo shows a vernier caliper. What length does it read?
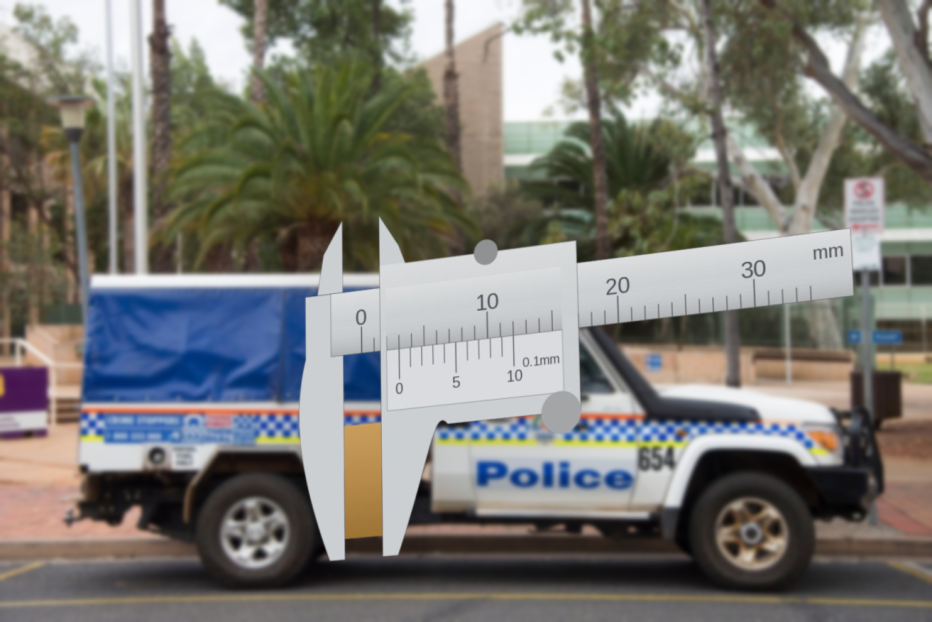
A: 3.0 mm
